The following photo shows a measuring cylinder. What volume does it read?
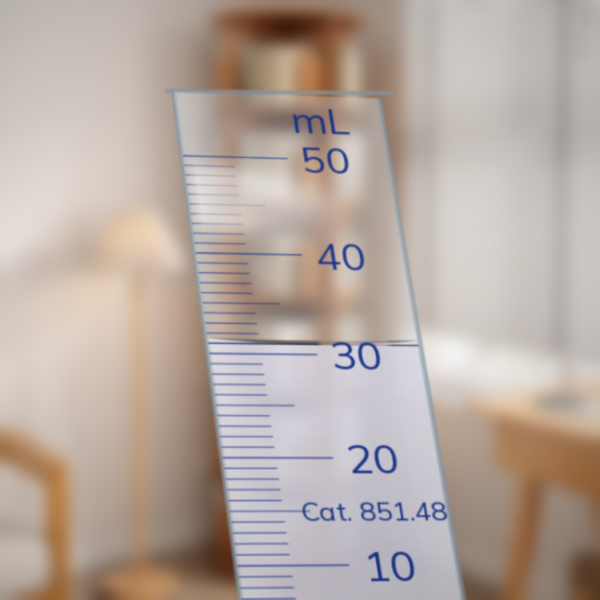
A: 31 mL
